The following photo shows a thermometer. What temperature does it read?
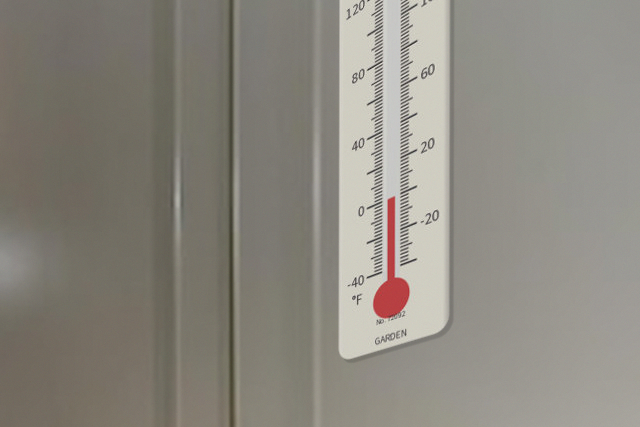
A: 0 °F
